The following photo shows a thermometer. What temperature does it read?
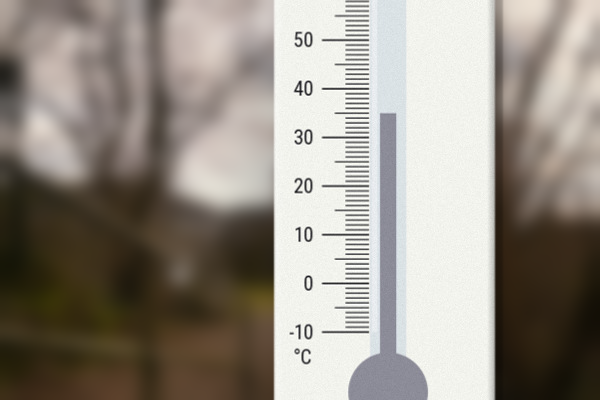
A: 35 °C
